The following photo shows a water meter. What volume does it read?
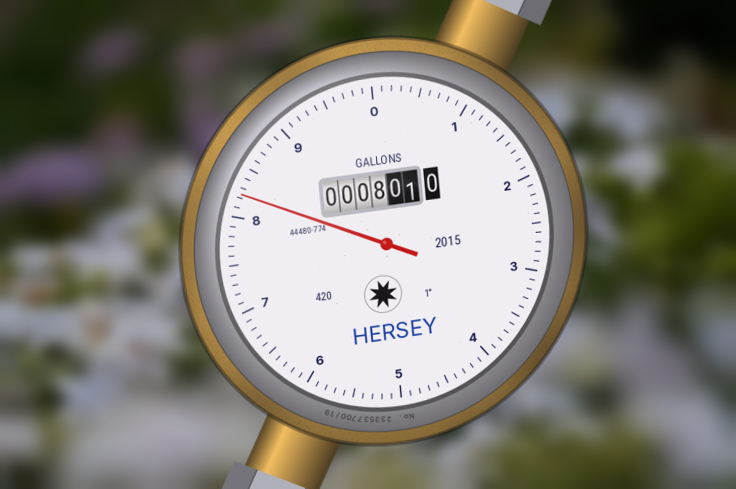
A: 8008.2 gal
